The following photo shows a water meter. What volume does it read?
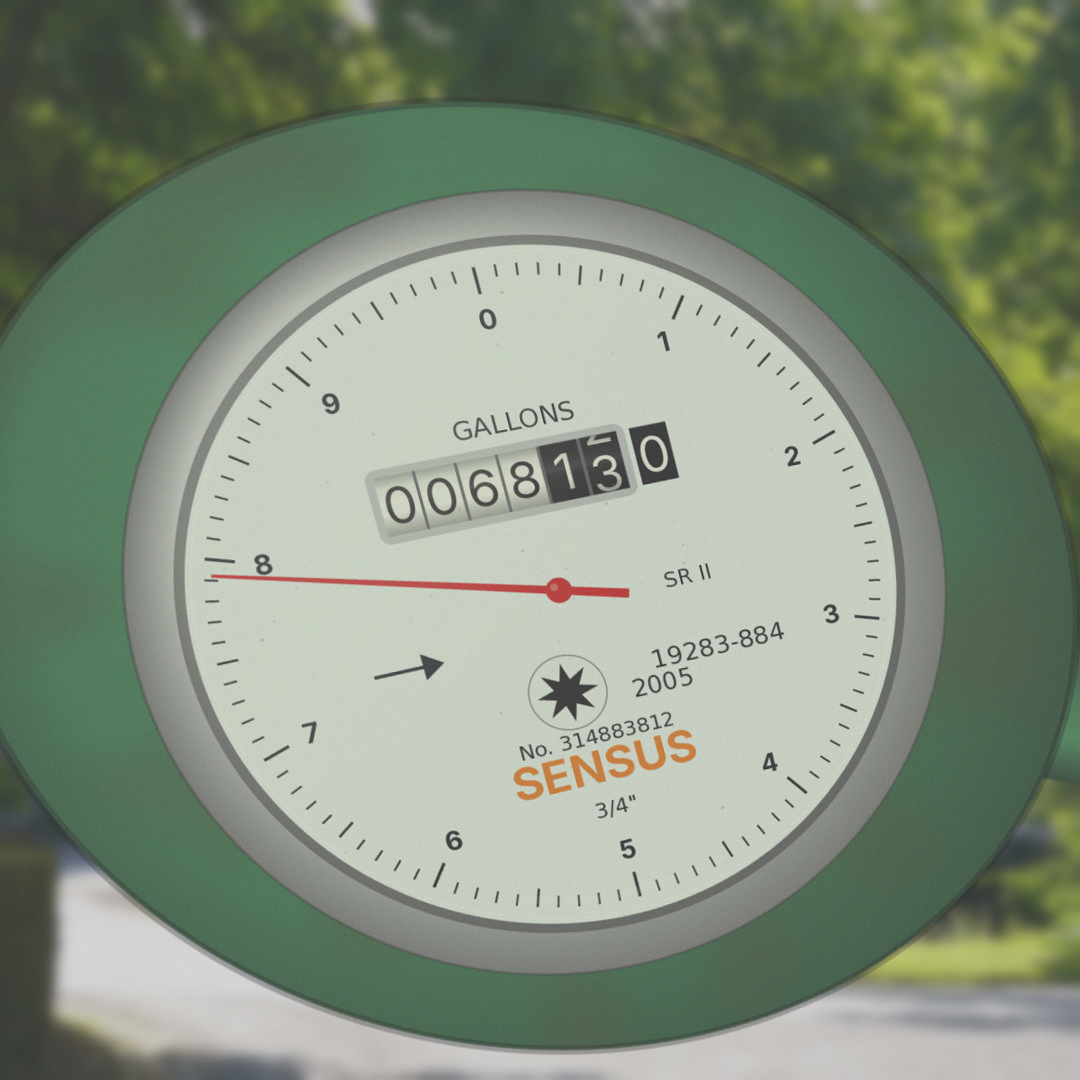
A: 68127.9 gal
